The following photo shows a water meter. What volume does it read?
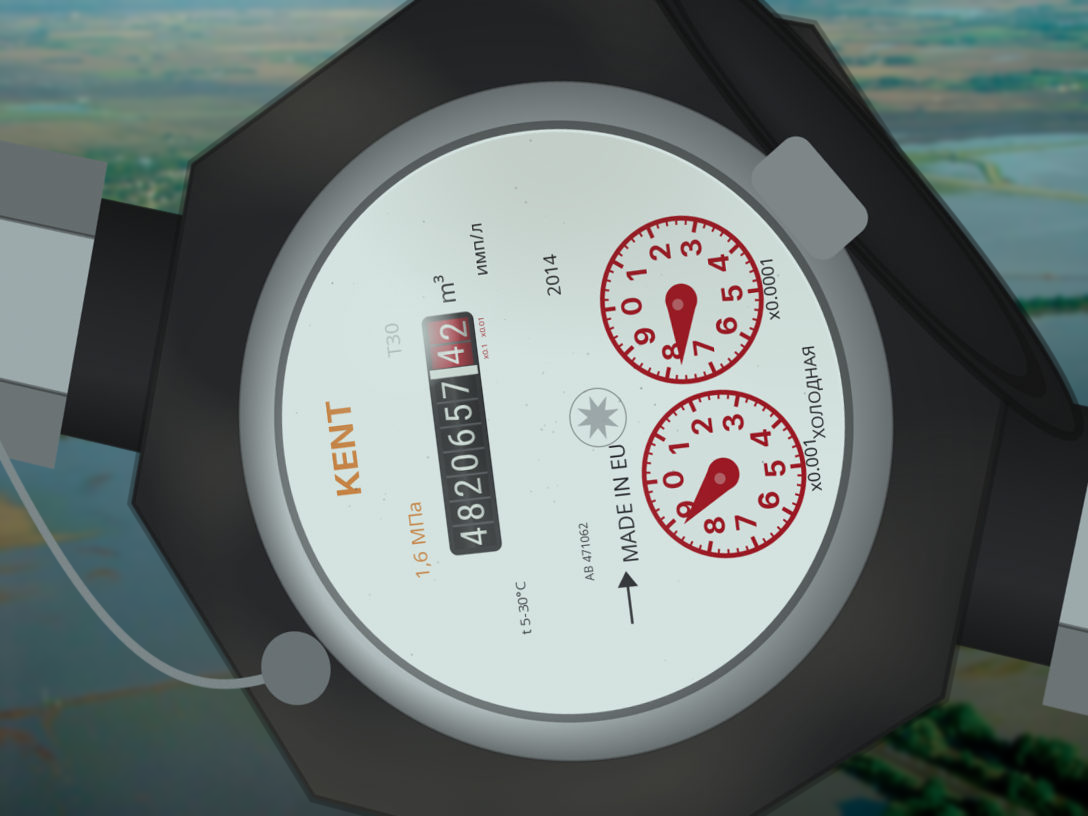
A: 4820657.4187 m³
